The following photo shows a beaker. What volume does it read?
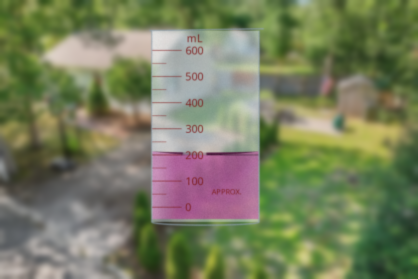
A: 200 mL
